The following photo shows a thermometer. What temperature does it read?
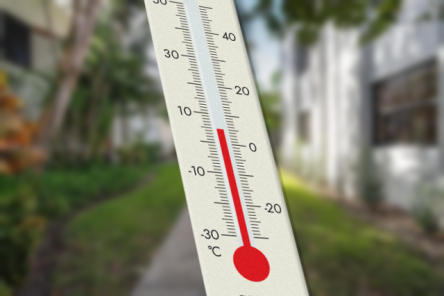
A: 5 °C
